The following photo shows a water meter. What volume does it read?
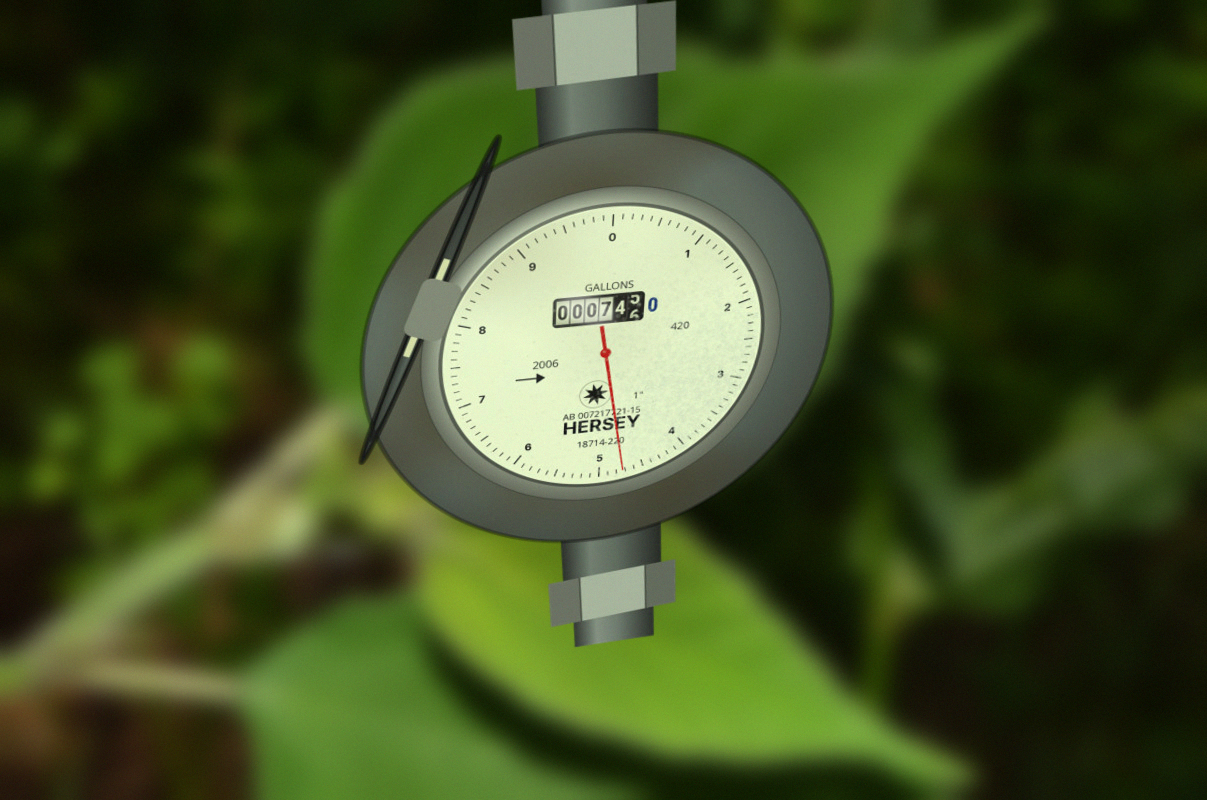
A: 7454.7 gal
